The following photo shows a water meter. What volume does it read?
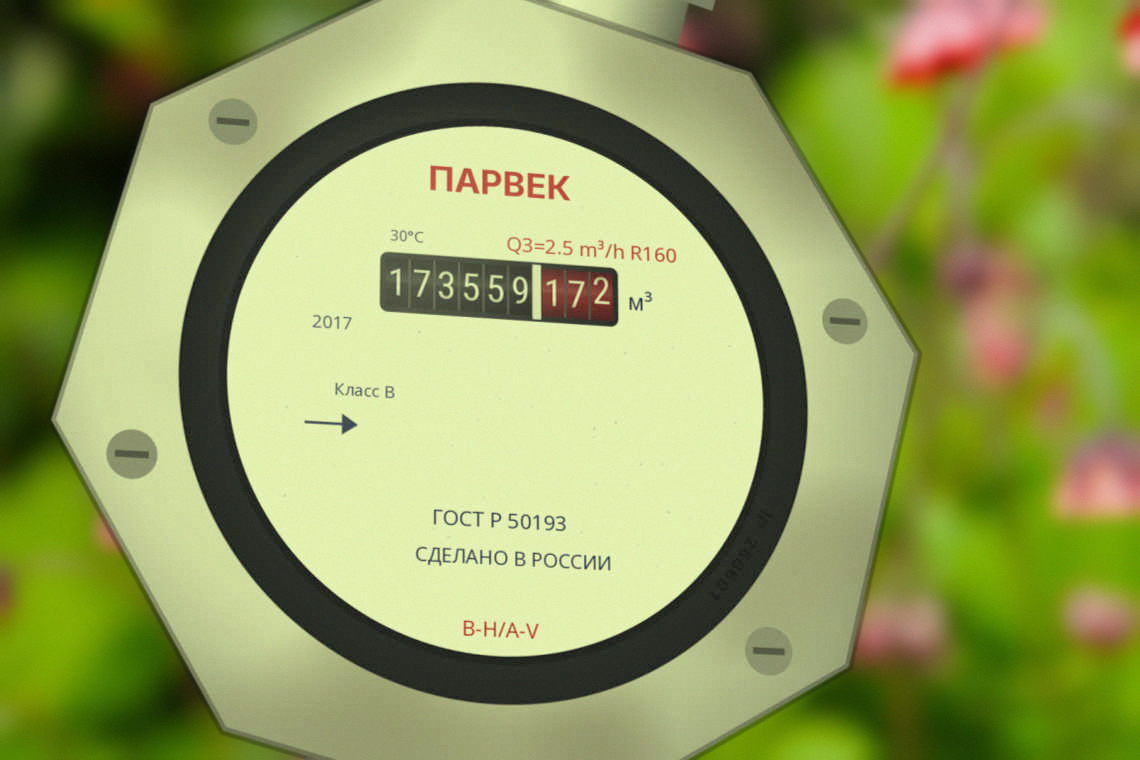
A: 173559.172 m³
